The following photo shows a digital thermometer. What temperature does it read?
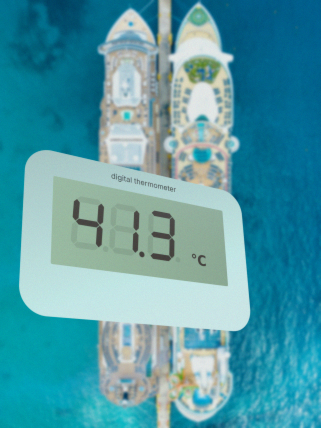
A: 41.3 °C
